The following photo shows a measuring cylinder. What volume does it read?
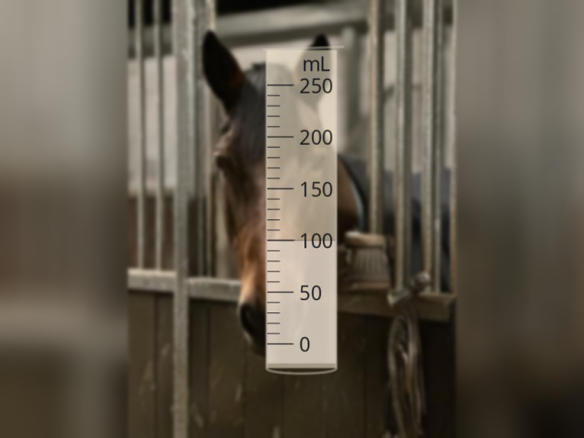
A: 100 mL
